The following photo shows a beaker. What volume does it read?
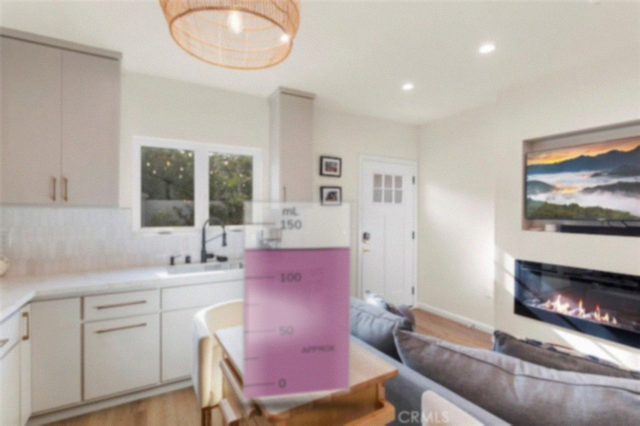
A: 125 mL
